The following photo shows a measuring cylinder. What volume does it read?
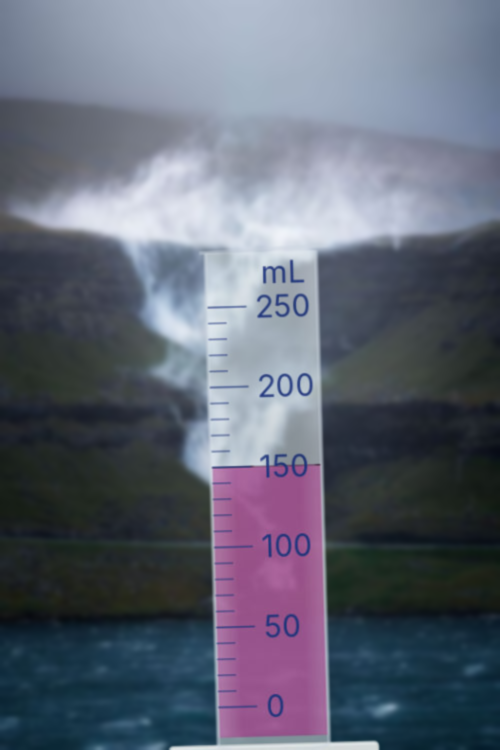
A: 150 mL
